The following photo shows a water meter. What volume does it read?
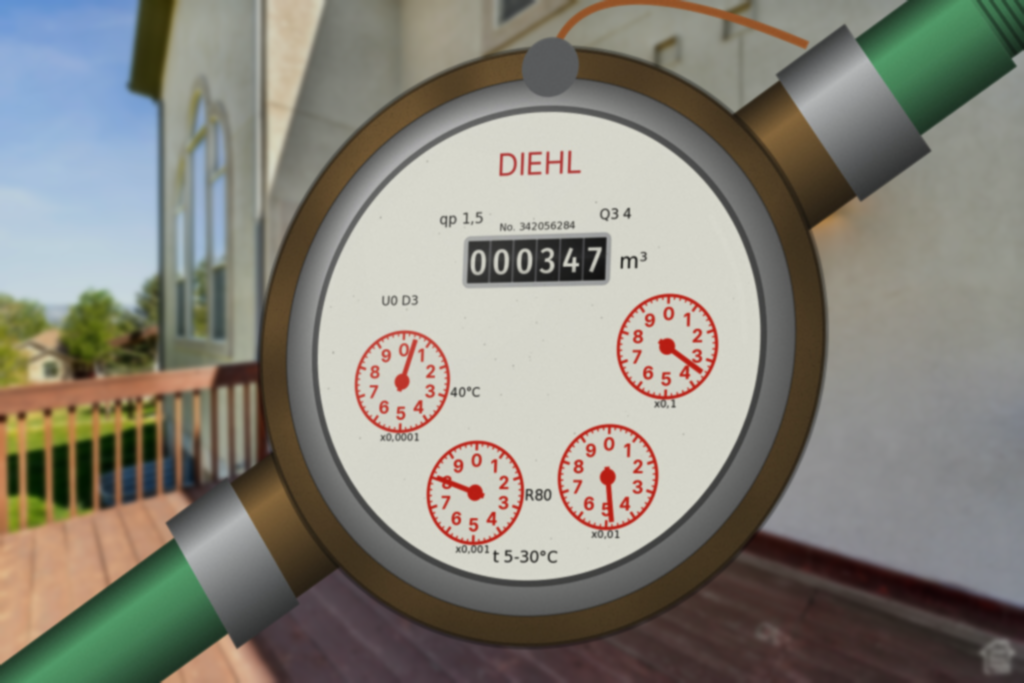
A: 347.3480 m³
